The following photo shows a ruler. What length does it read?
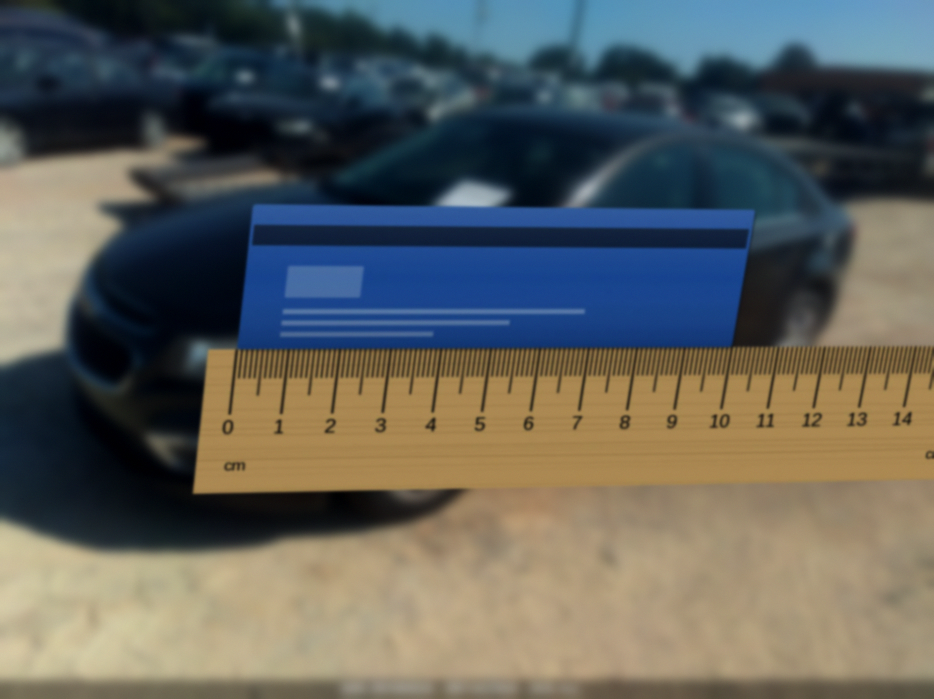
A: 10 cm
